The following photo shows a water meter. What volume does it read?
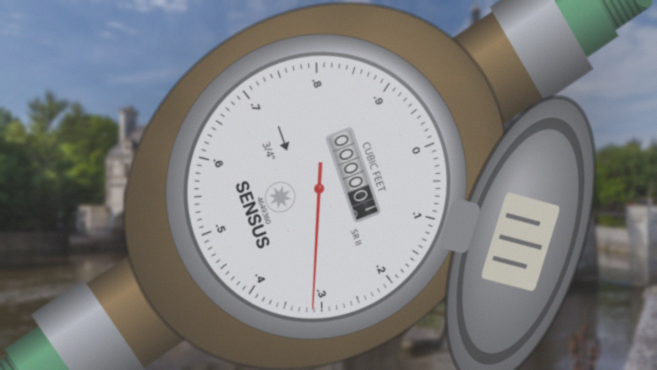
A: 1.31 ft³
